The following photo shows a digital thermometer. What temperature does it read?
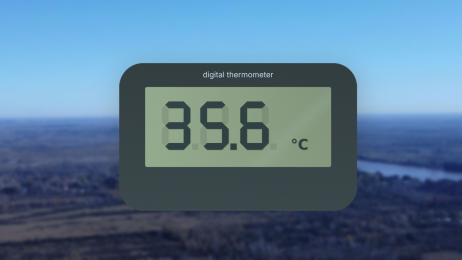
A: 35.6 °C
